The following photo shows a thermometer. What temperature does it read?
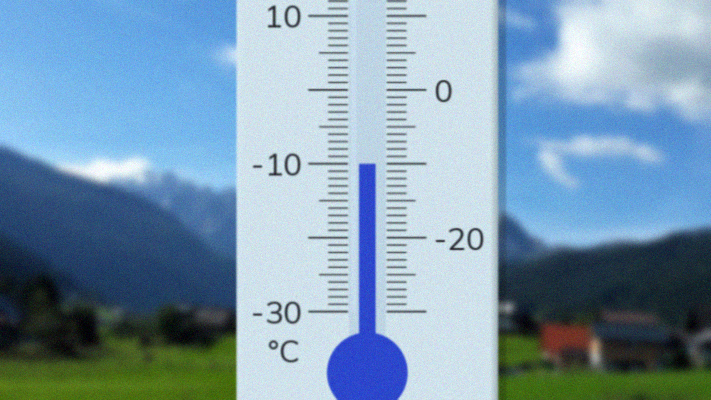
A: -10 °C
